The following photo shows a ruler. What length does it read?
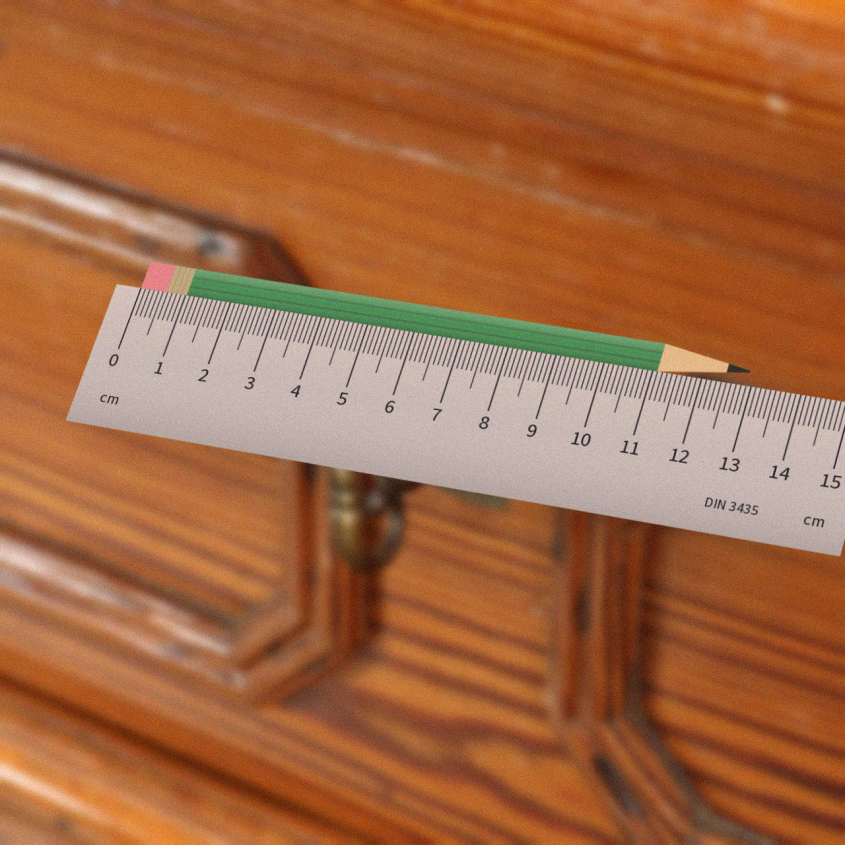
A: 12.9 cm
